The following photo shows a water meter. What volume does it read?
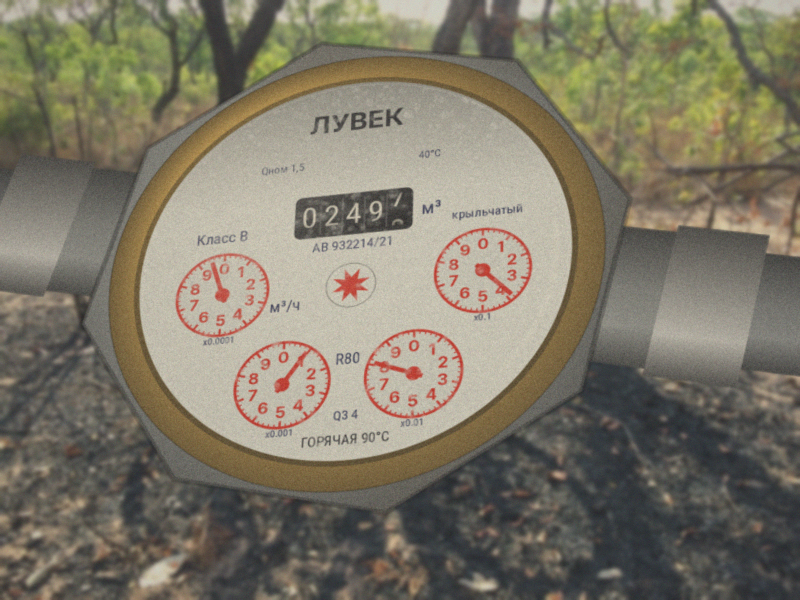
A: 2497.3809 m³
